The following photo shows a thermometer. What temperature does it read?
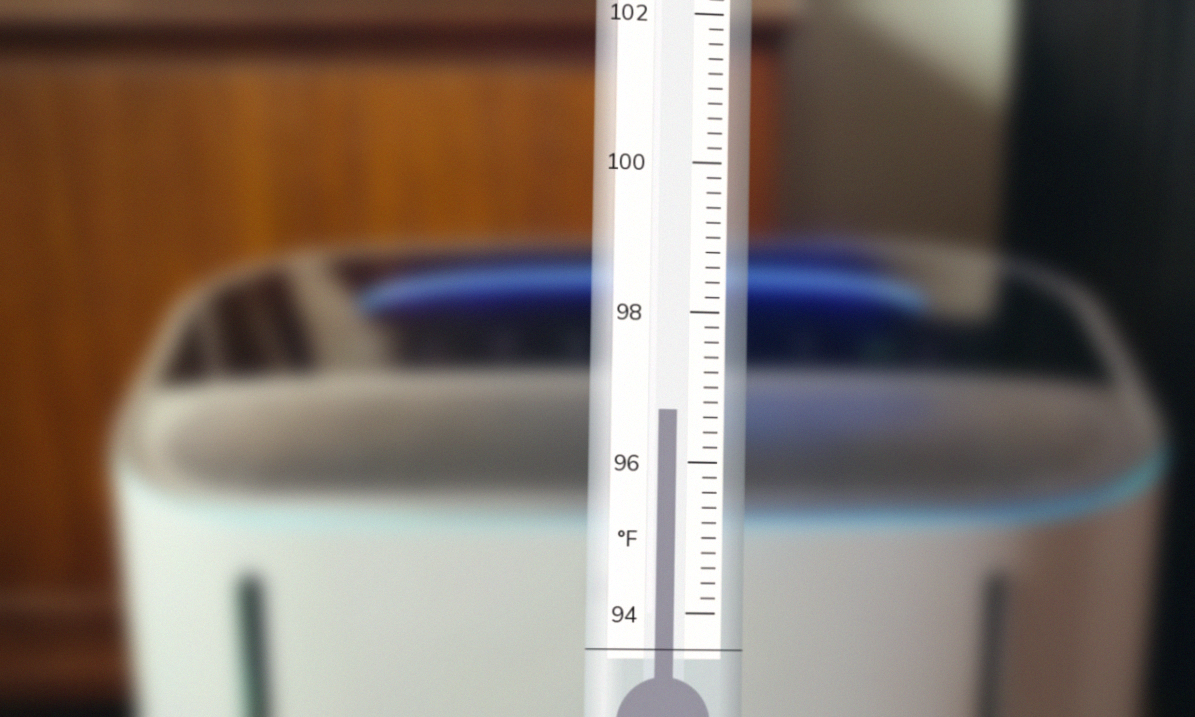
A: 96.7 °F
